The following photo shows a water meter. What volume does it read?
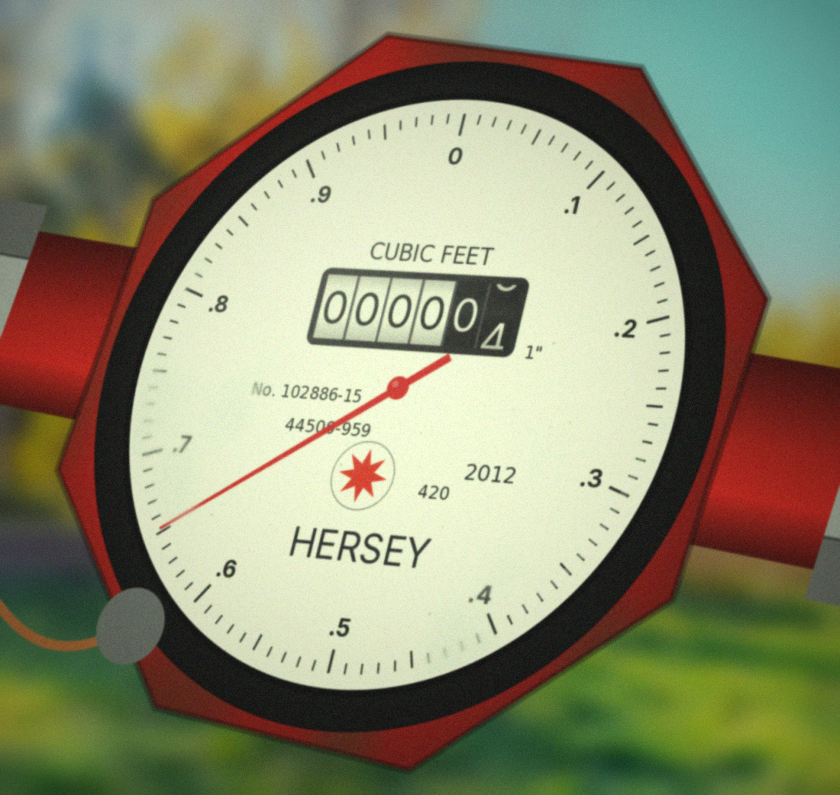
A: 3.65 ft³
